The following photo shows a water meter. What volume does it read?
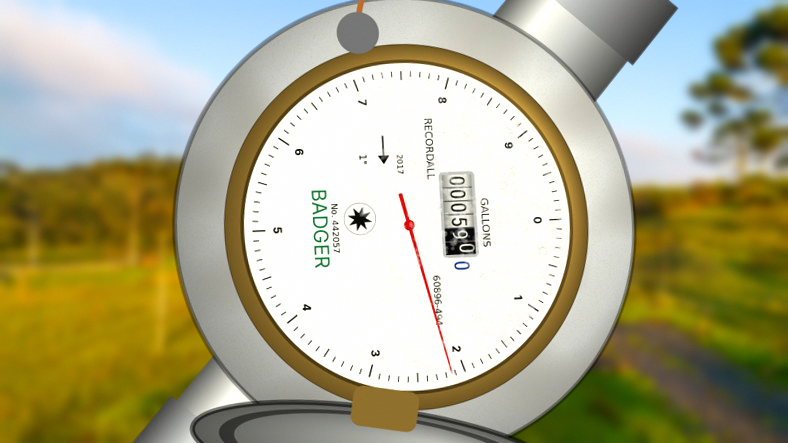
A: 5902.1 gal
